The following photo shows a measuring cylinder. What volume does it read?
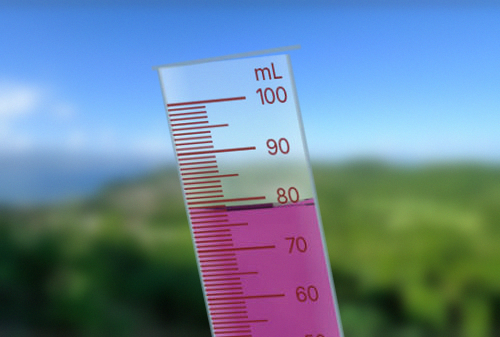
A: 78 mL
